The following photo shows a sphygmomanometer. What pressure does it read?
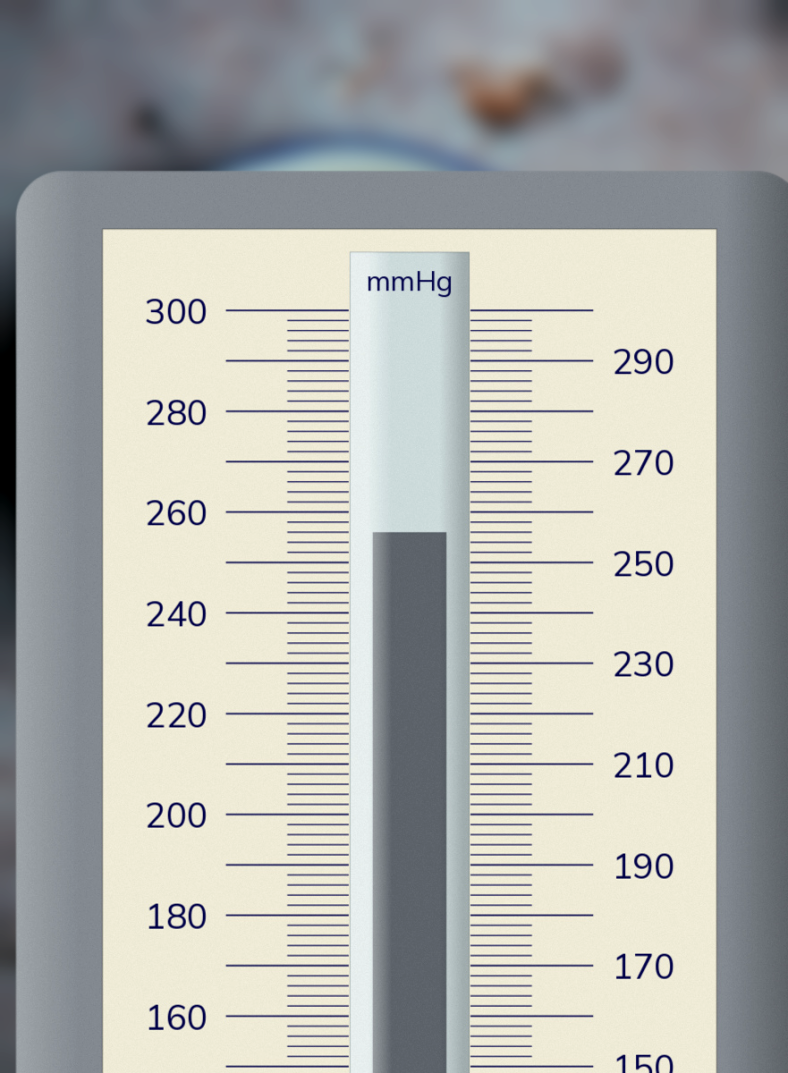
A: 256 mmHg
